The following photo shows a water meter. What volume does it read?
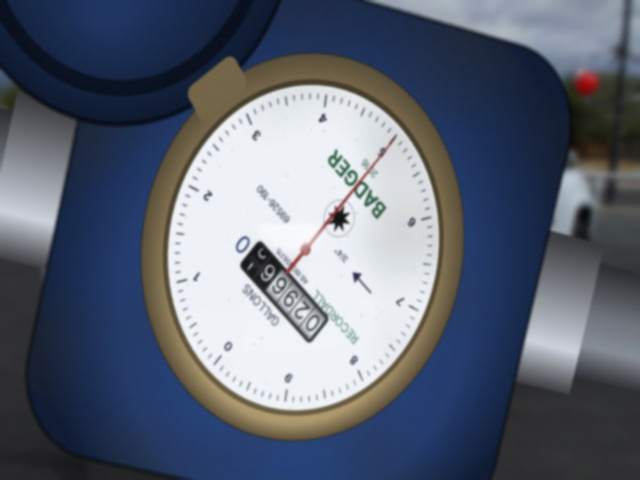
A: 296615.0 gal
